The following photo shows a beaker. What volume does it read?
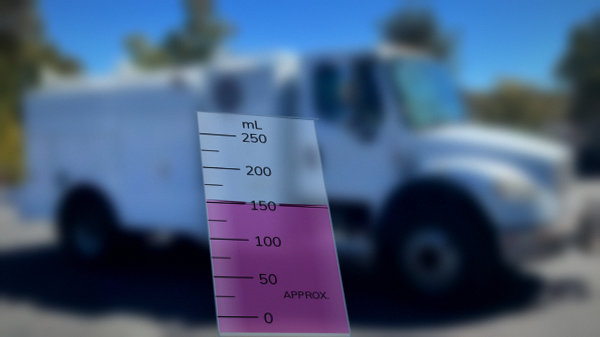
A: 150 mL
